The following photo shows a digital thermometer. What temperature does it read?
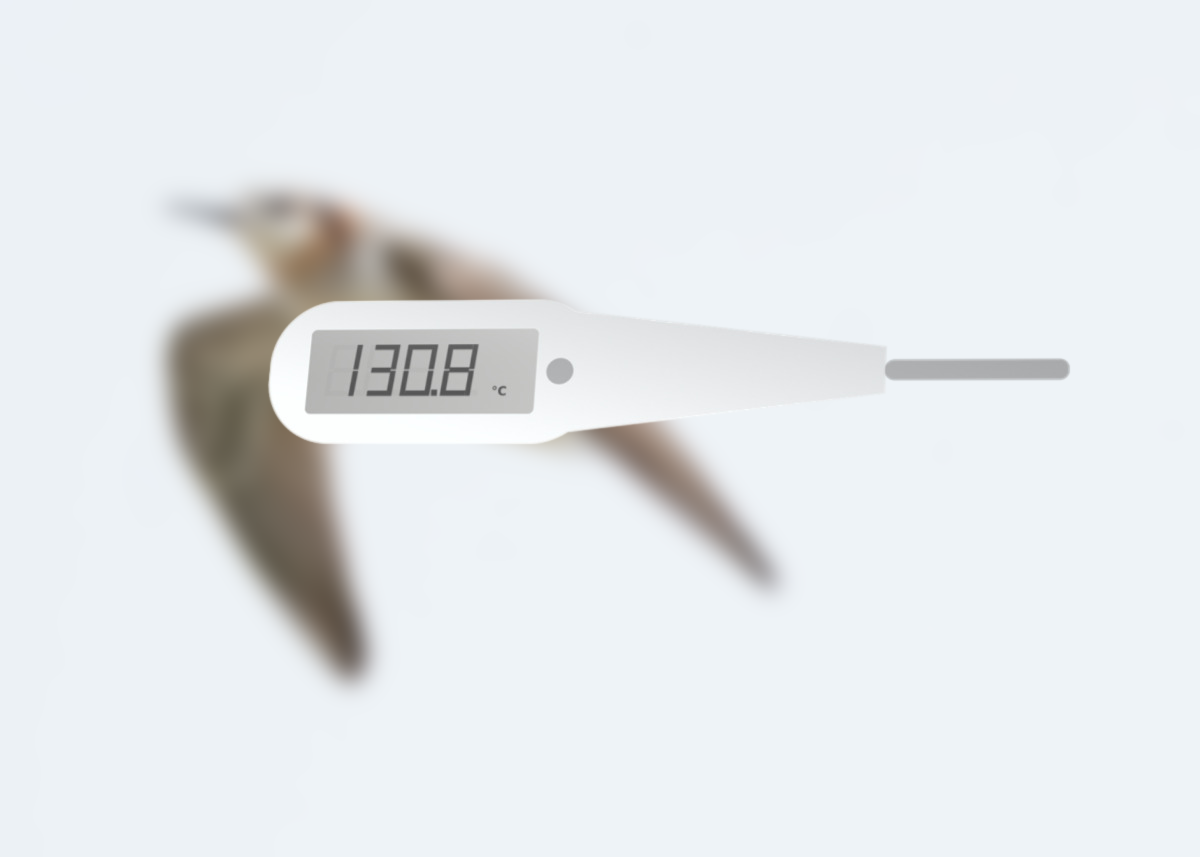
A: 130.8 °C
